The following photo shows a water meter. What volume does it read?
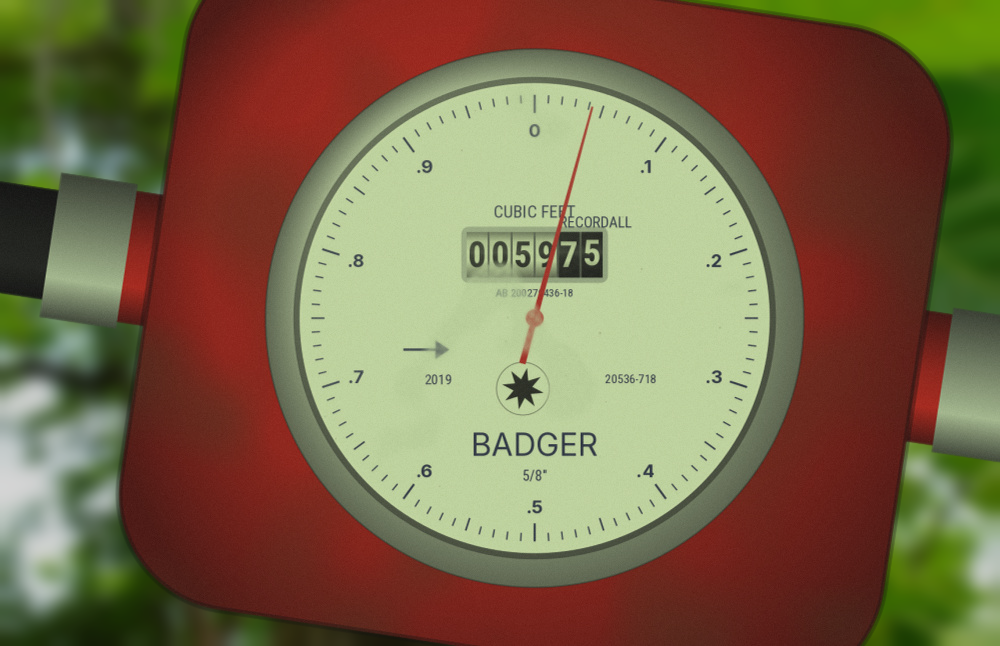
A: 5975.04 ft³
